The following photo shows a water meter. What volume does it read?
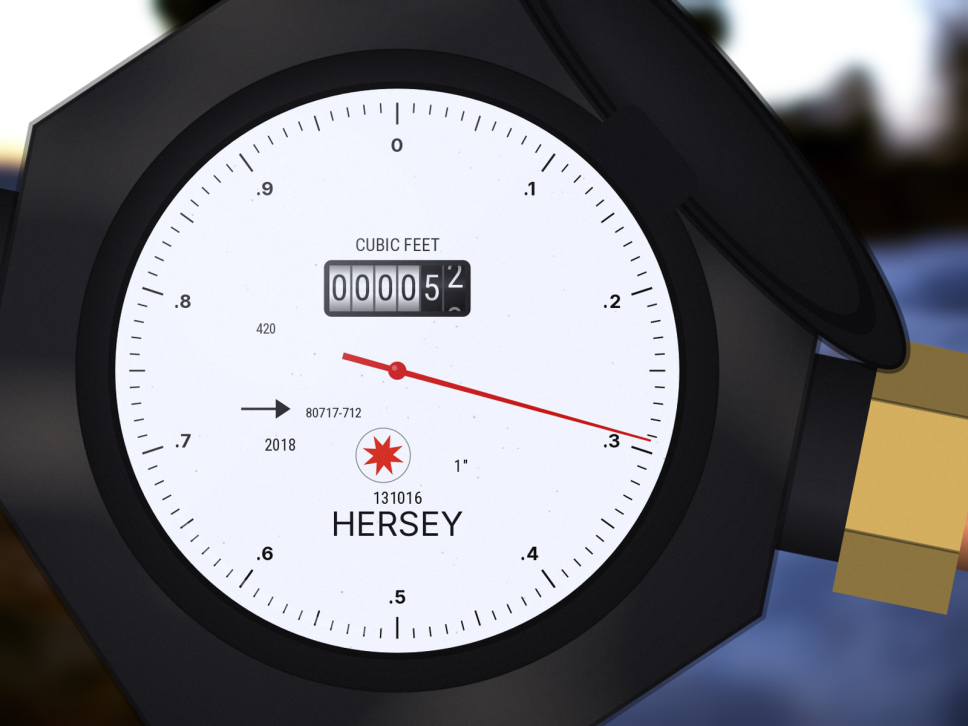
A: 52.29 ft³
